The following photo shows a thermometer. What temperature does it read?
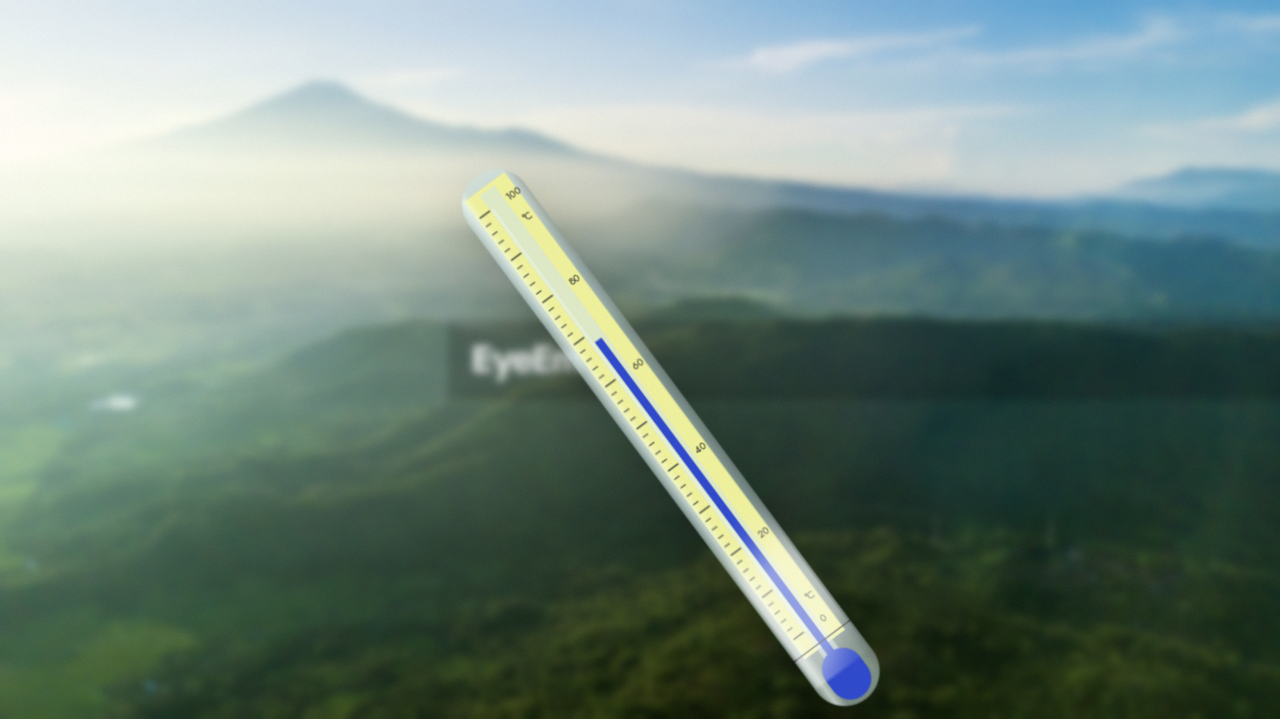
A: 68 °C
